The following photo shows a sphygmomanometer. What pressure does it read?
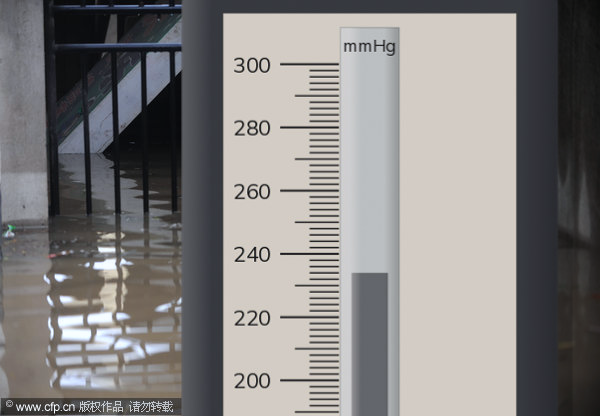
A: 234 mmHg
